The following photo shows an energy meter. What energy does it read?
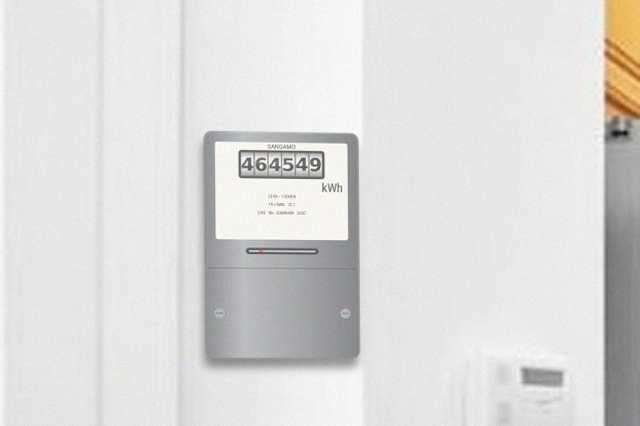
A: 464549 kWh
